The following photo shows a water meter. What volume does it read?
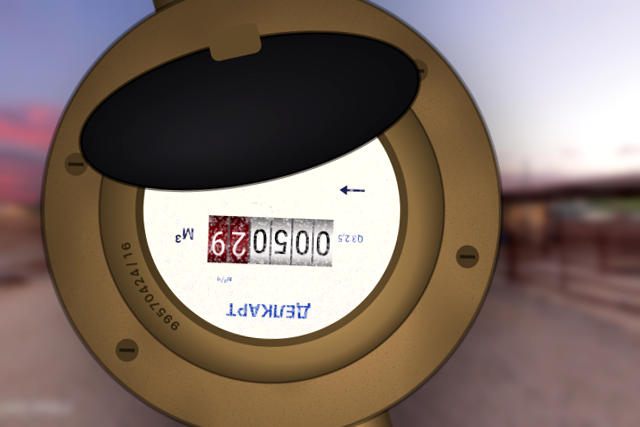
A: 50.29 m³
